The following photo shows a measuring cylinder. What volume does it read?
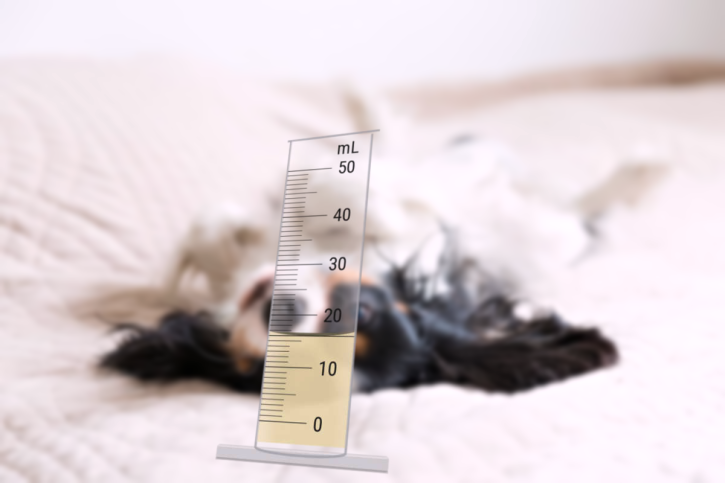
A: 16 mL
